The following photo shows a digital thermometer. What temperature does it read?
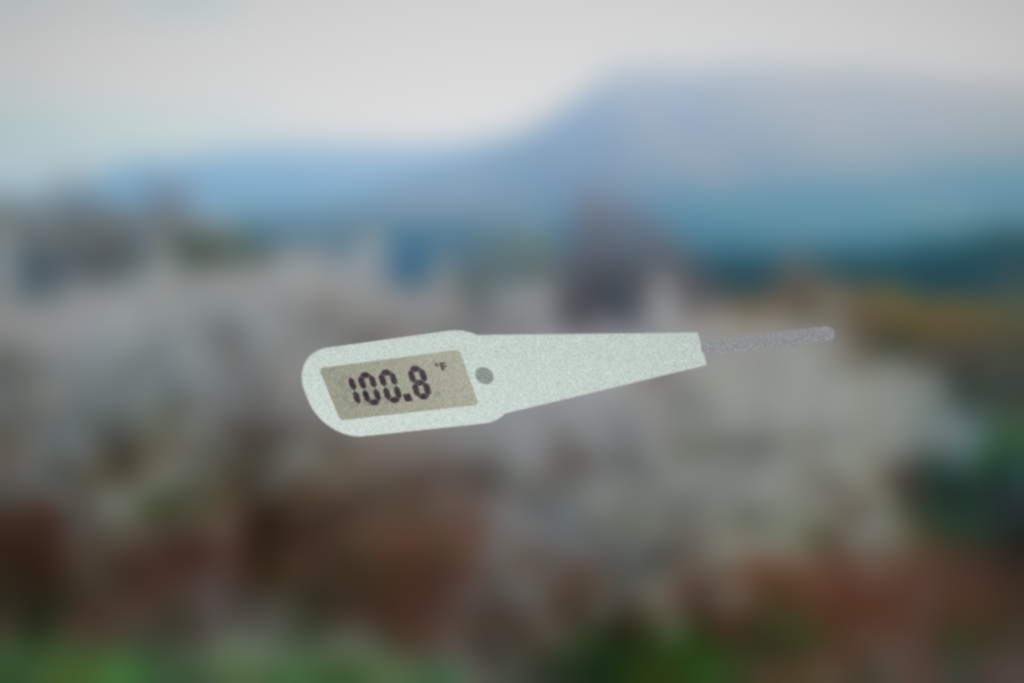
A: 100.8 °F
